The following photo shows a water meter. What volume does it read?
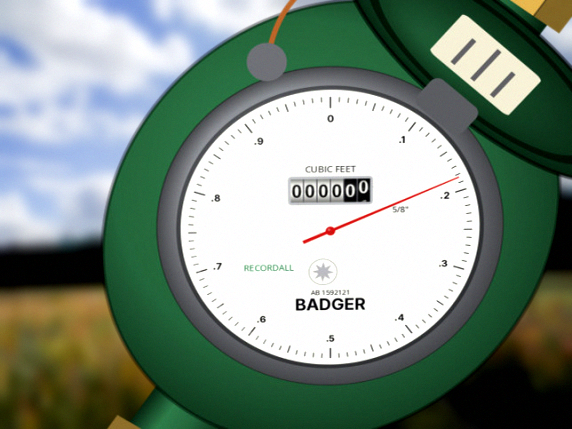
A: 0.18 ft³
